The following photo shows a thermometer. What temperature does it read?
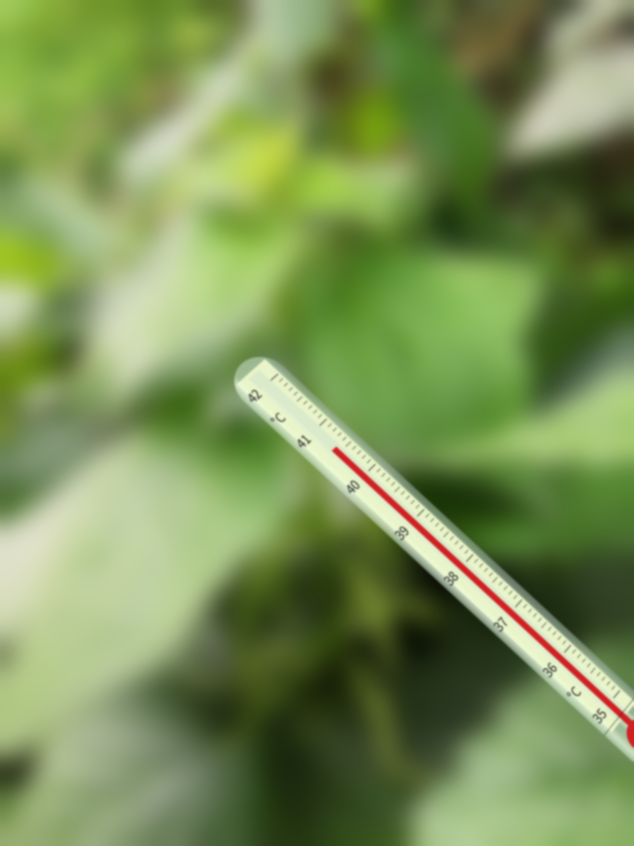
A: 40.6 °C
